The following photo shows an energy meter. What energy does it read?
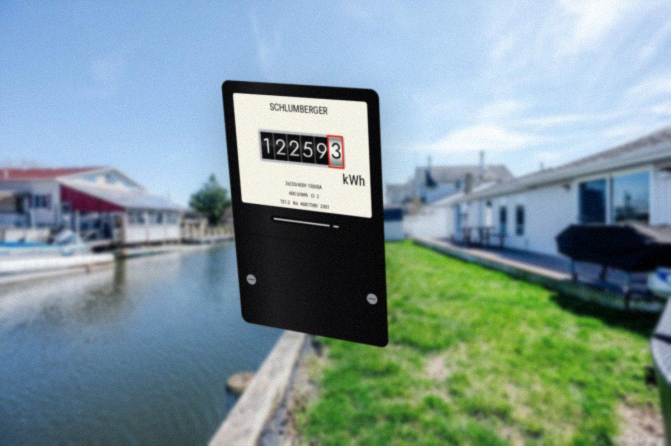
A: 12259.3 kWh
